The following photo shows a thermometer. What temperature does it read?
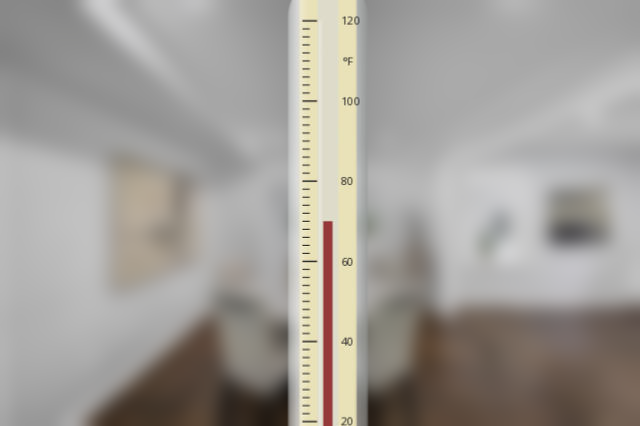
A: 70 °F
